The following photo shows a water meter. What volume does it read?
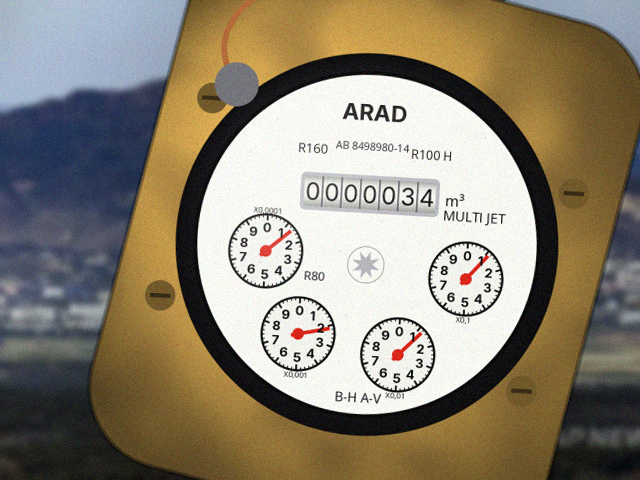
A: 34.1121 m³
